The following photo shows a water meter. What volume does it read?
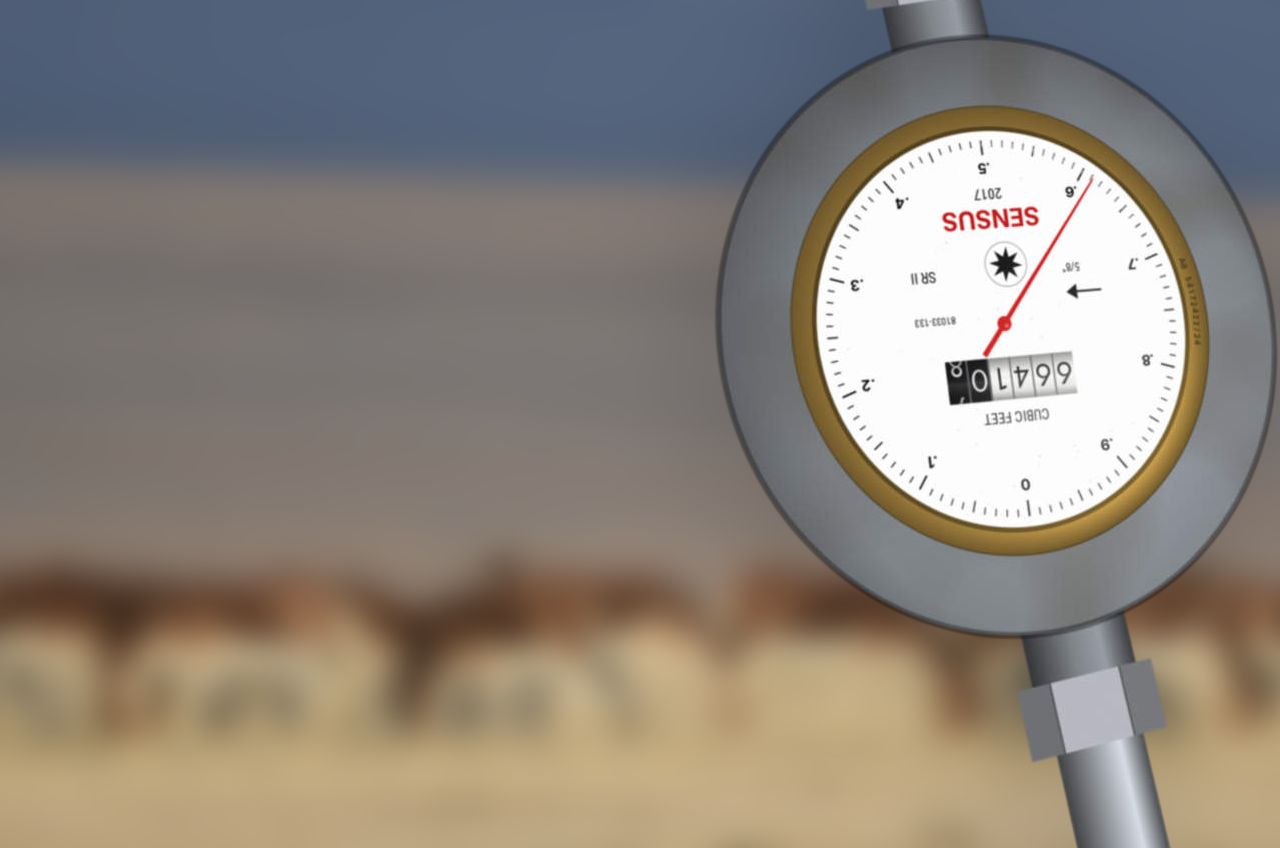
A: 664107.61 ft³
